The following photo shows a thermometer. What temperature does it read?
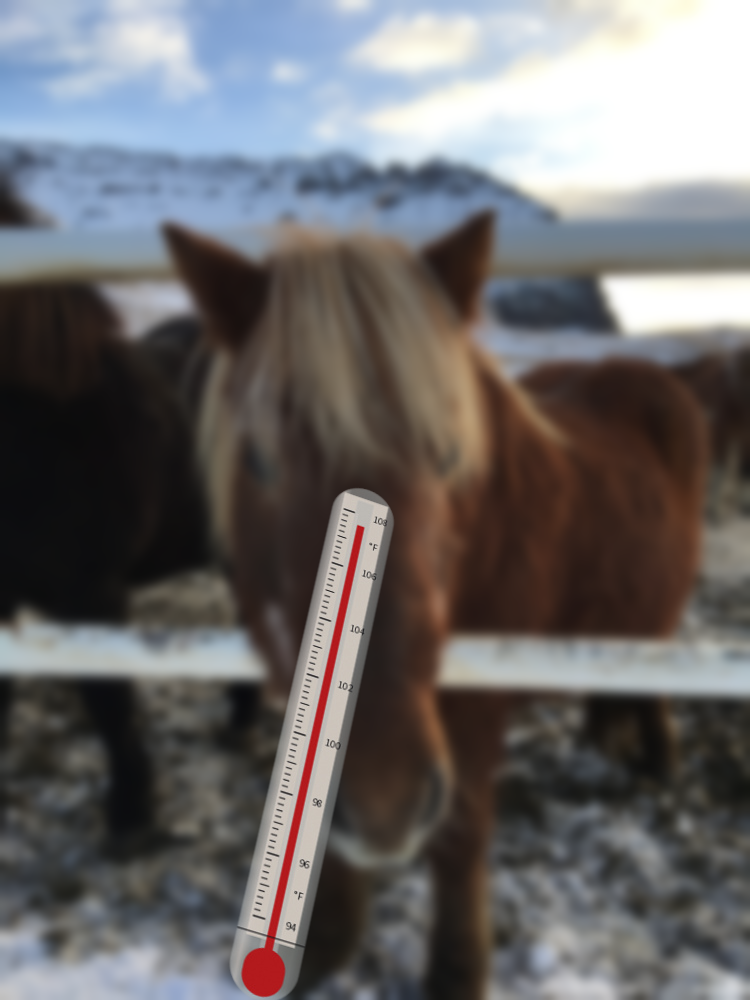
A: 107.6 °F
